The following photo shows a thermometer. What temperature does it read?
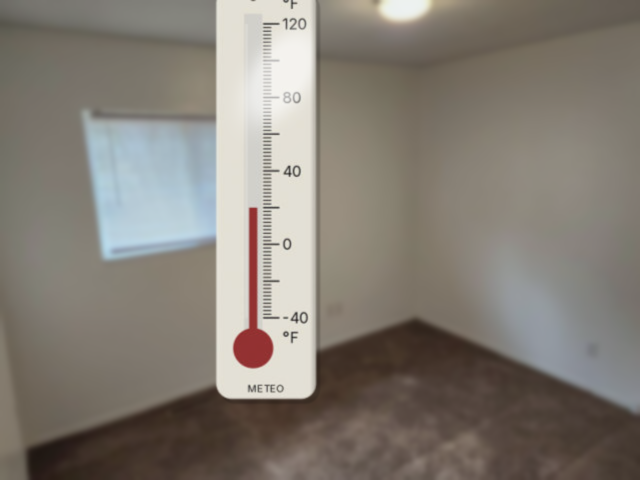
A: 20 °F
